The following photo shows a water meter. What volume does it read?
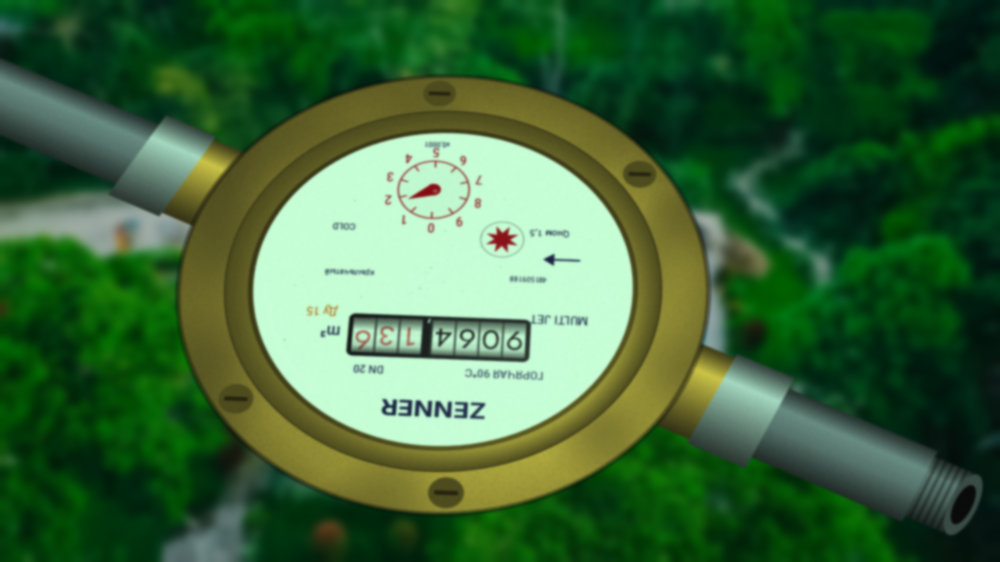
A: 9064.1361 m³
